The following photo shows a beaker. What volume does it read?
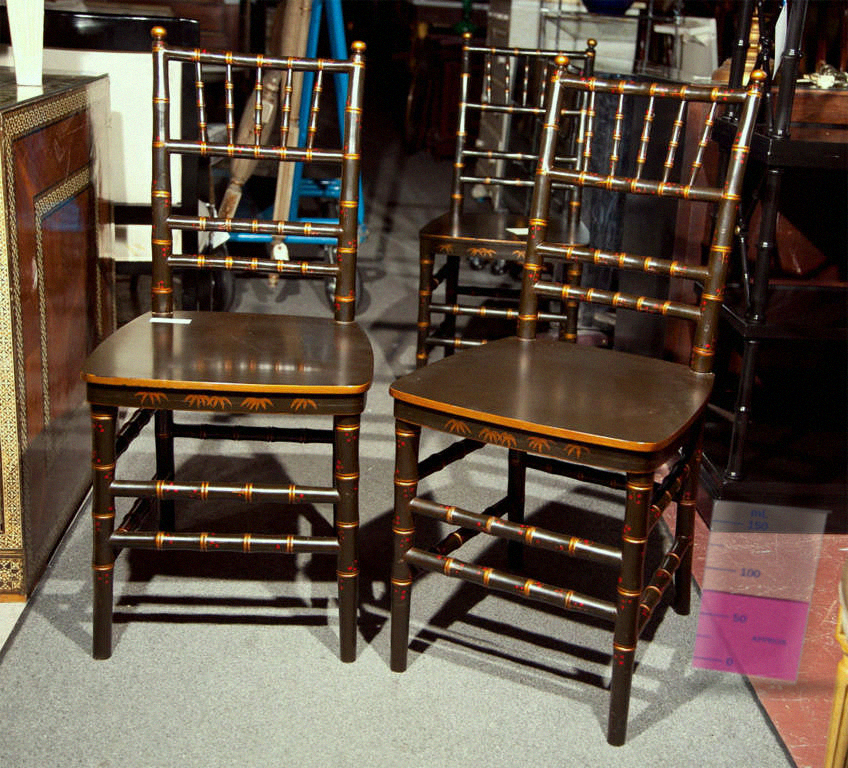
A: 75 mL
